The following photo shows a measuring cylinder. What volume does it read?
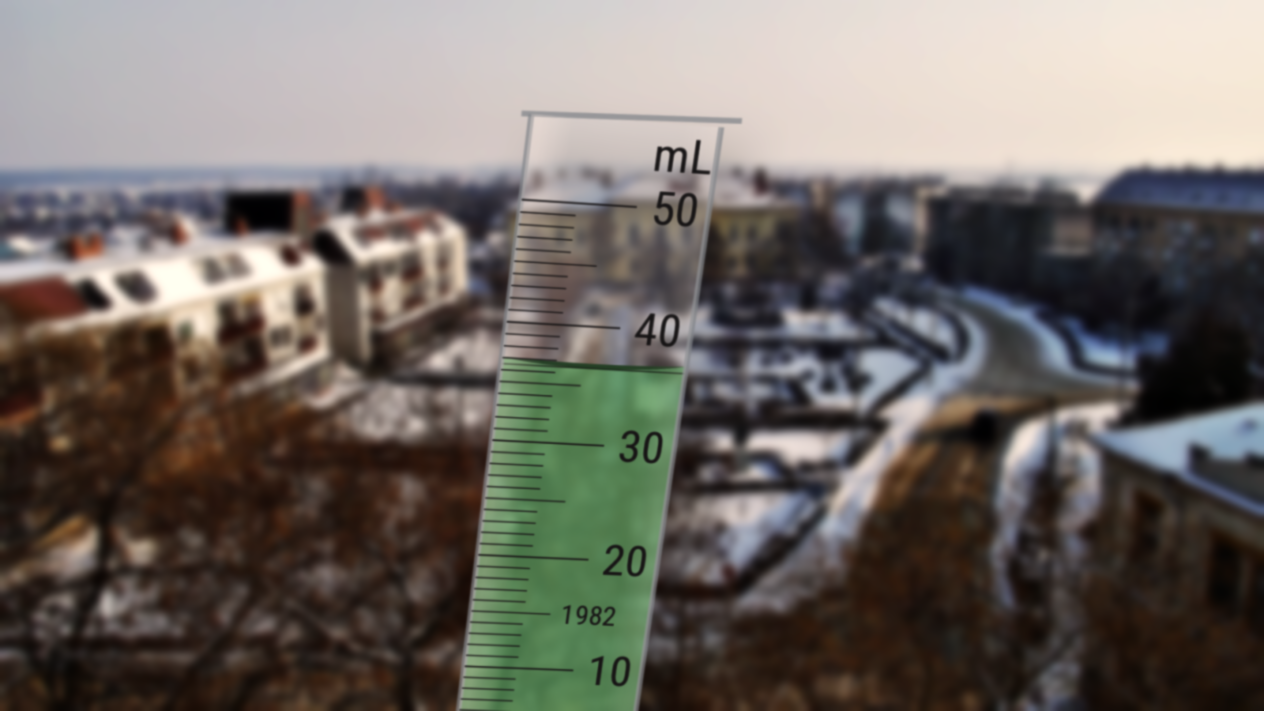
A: 36.5 mL
